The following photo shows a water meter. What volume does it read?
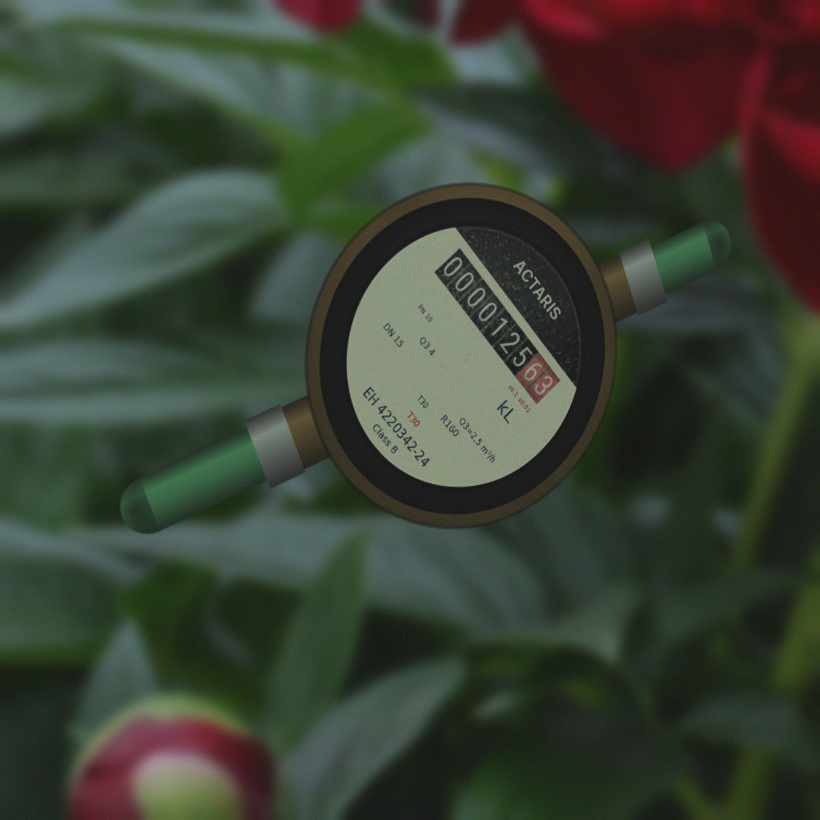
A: 125.63 kL
